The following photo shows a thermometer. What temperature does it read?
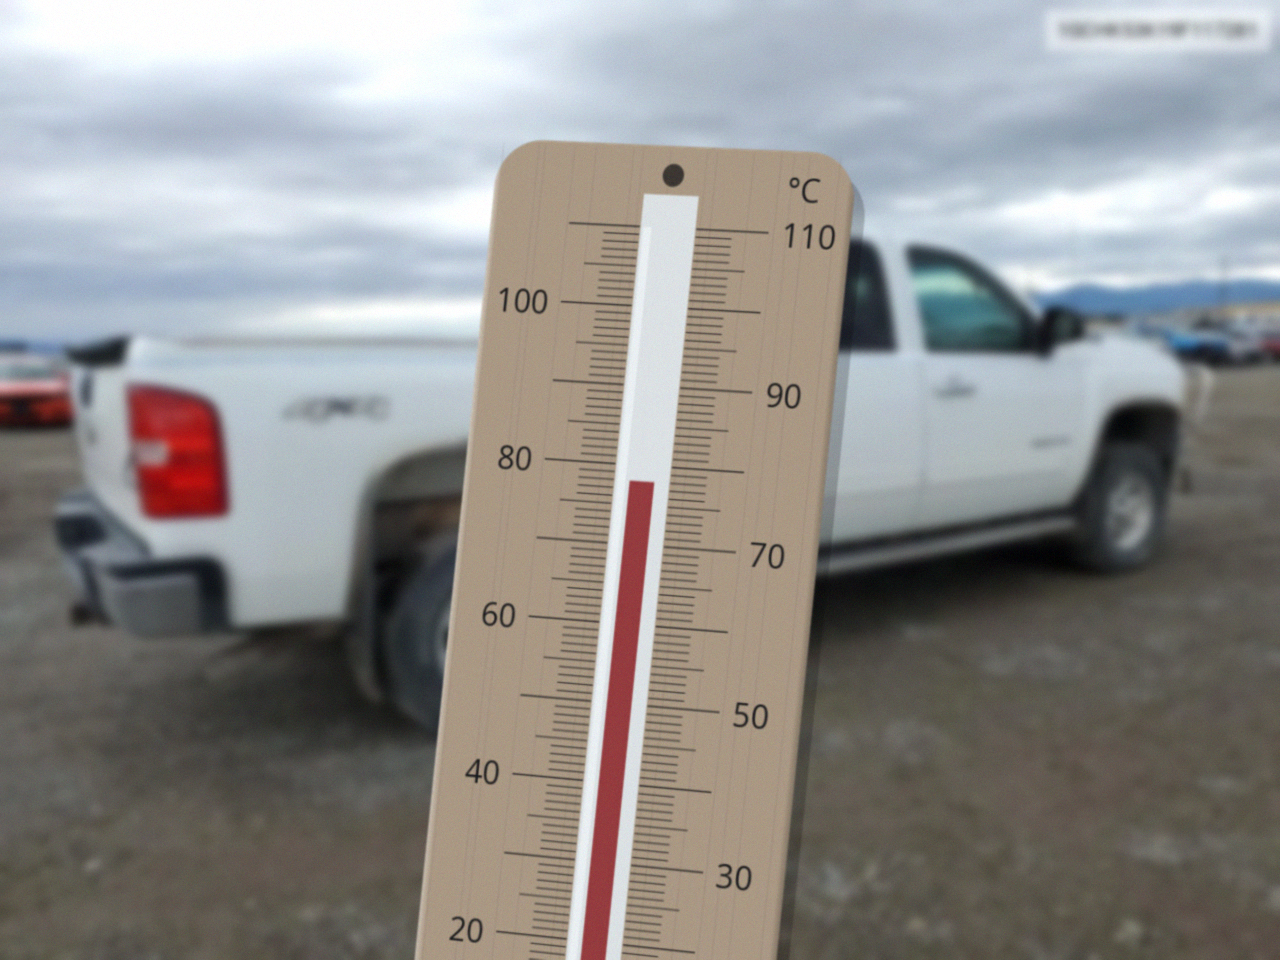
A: 78 °C
